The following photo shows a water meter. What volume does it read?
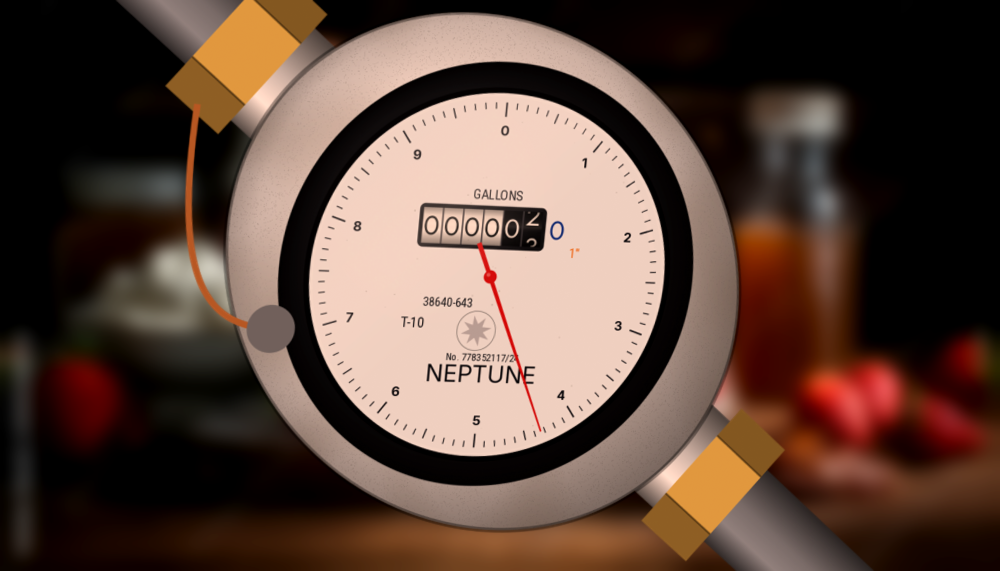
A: 24.3 gal
